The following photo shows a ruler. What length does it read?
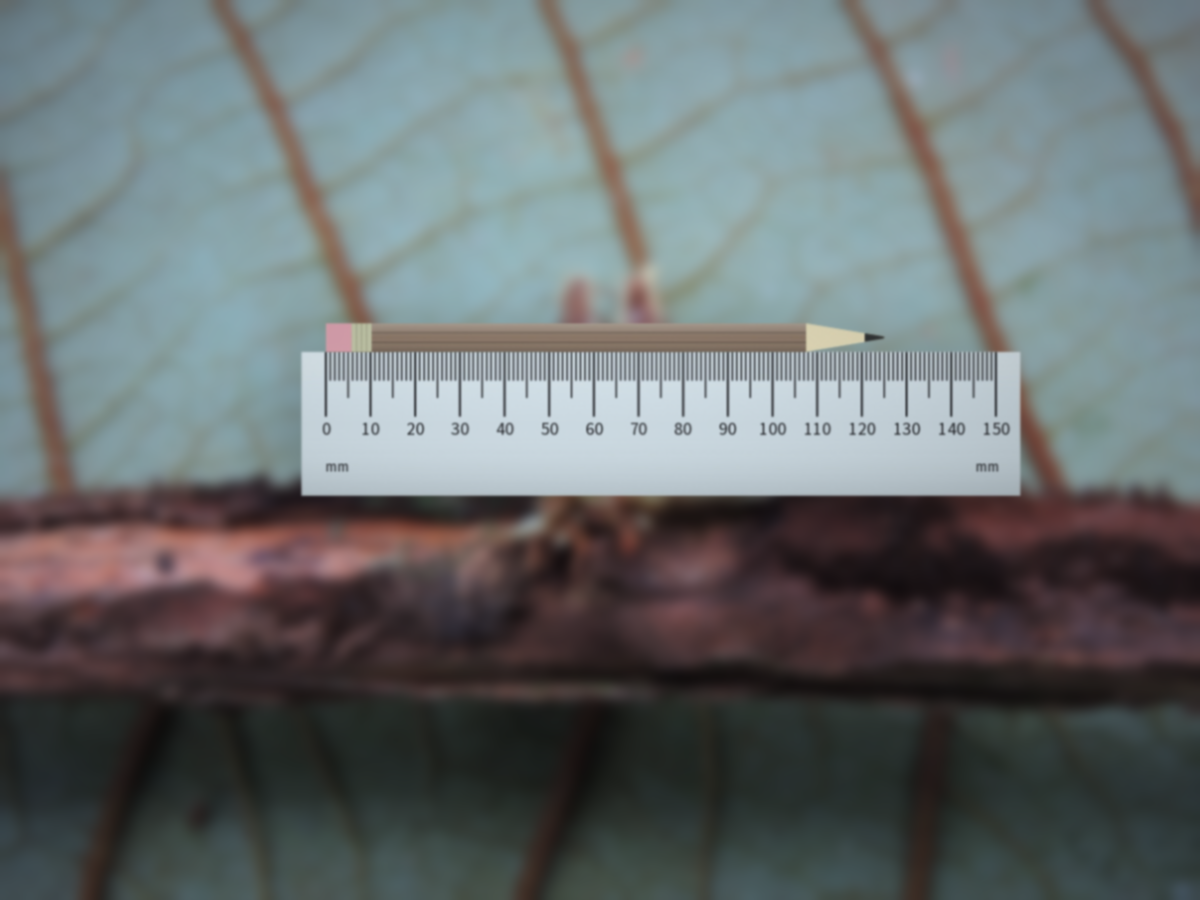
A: 125 mm
